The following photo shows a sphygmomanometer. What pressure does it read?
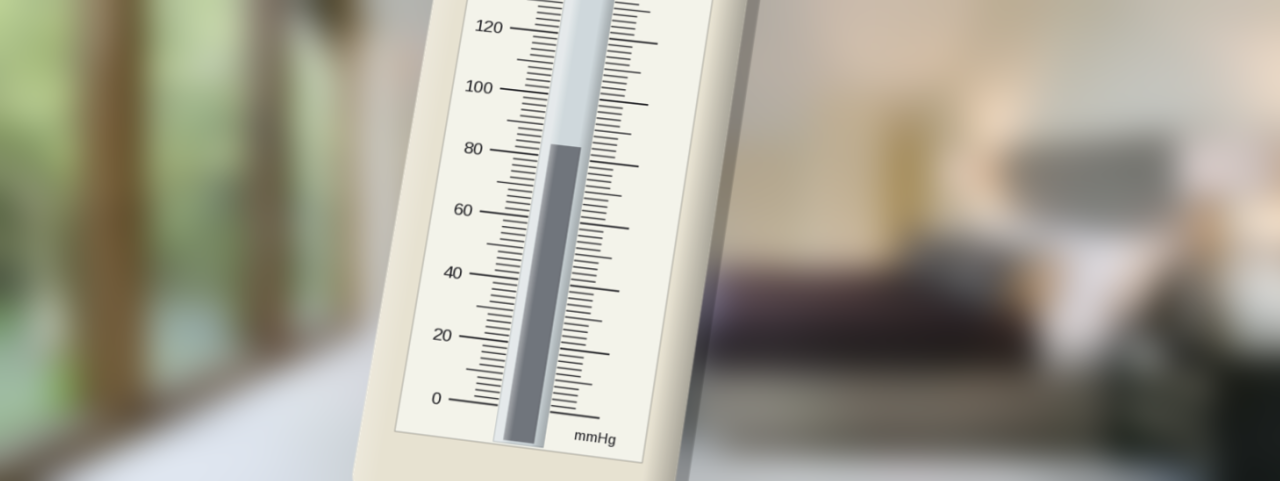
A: 84 mmHg
